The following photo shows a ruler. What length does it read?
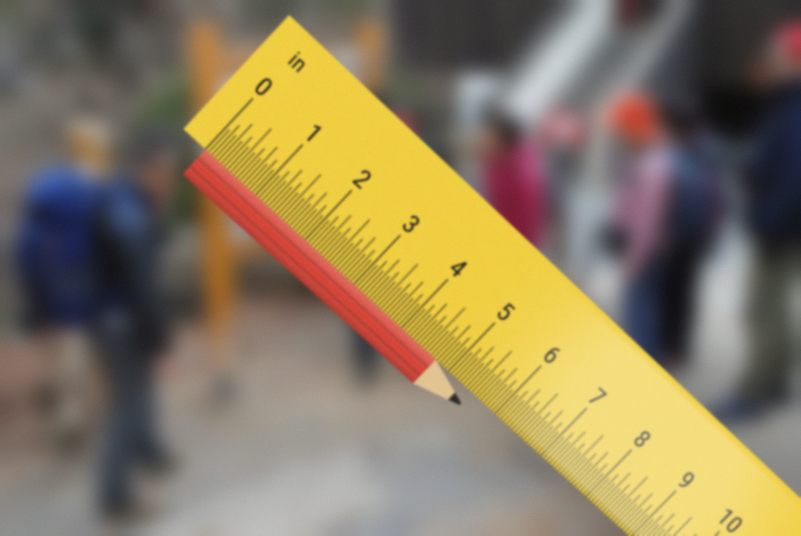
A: 5.5 in
